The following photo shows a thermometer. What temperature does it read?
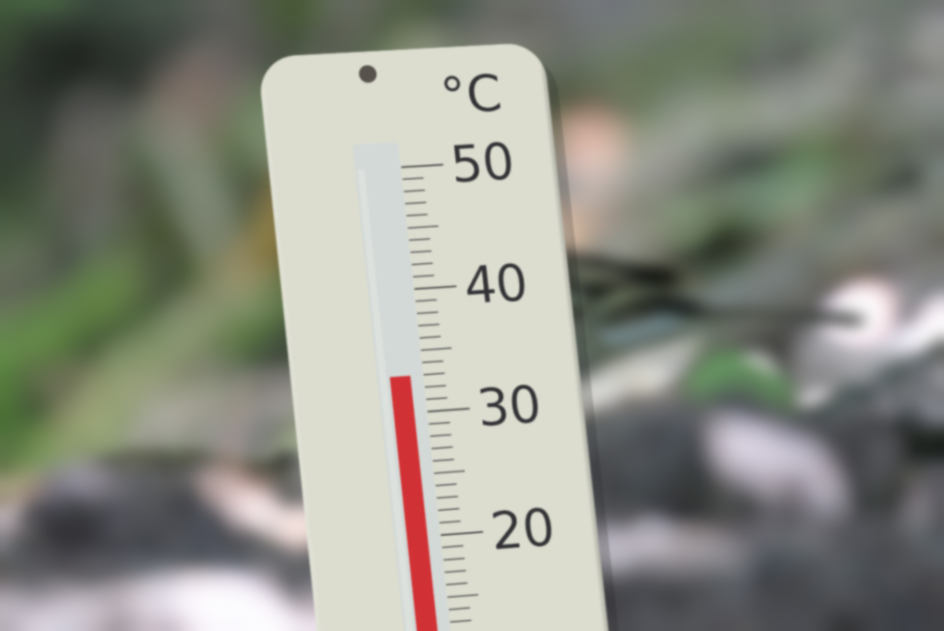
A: 33 °C
